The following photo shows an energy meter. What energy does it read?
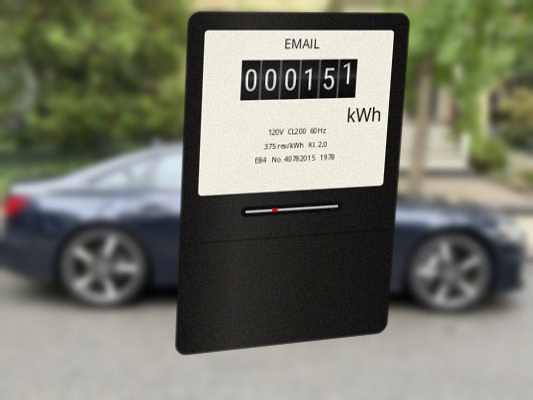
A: 151 kWh
